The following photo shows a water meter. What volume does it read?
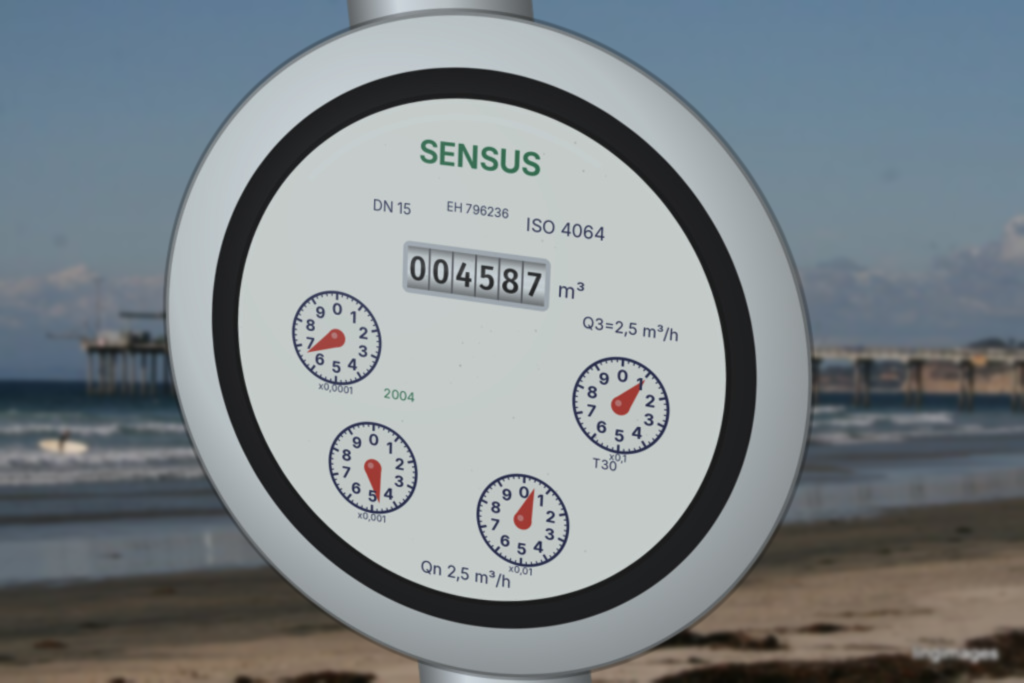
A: 4587.1046 m³
